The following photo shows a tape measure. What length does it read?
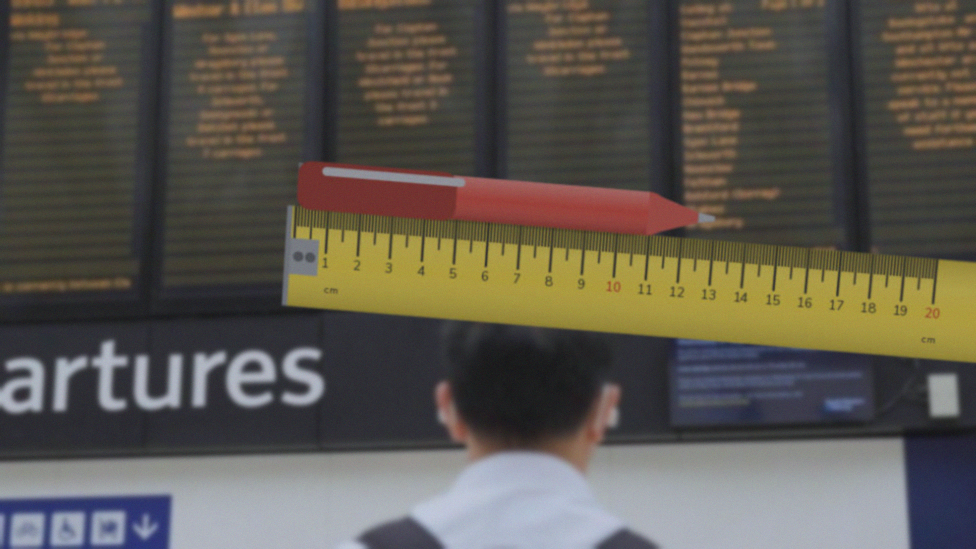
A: 13 cm
